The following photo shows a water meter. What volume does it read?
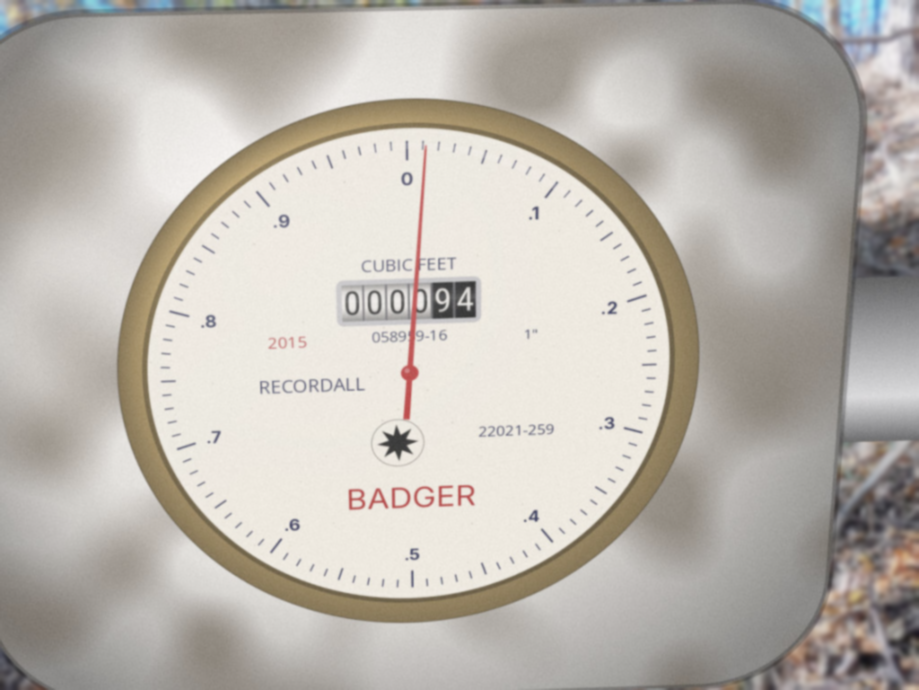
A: 94.01 ft³
